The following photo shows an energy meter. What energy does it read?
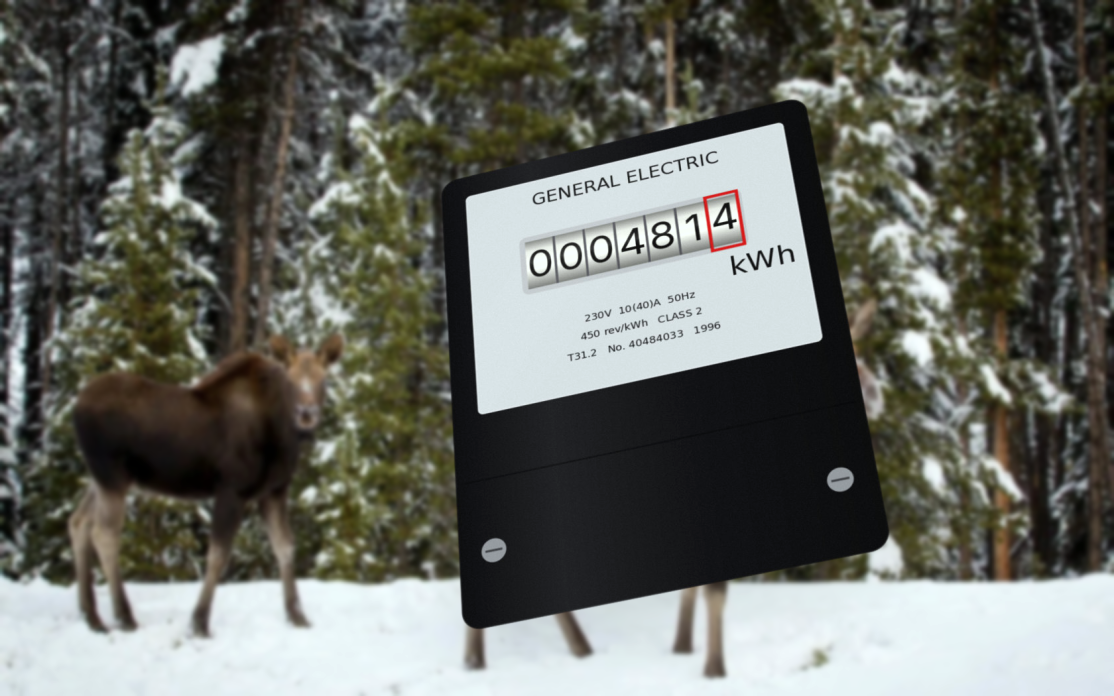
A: 481.4 kWh
